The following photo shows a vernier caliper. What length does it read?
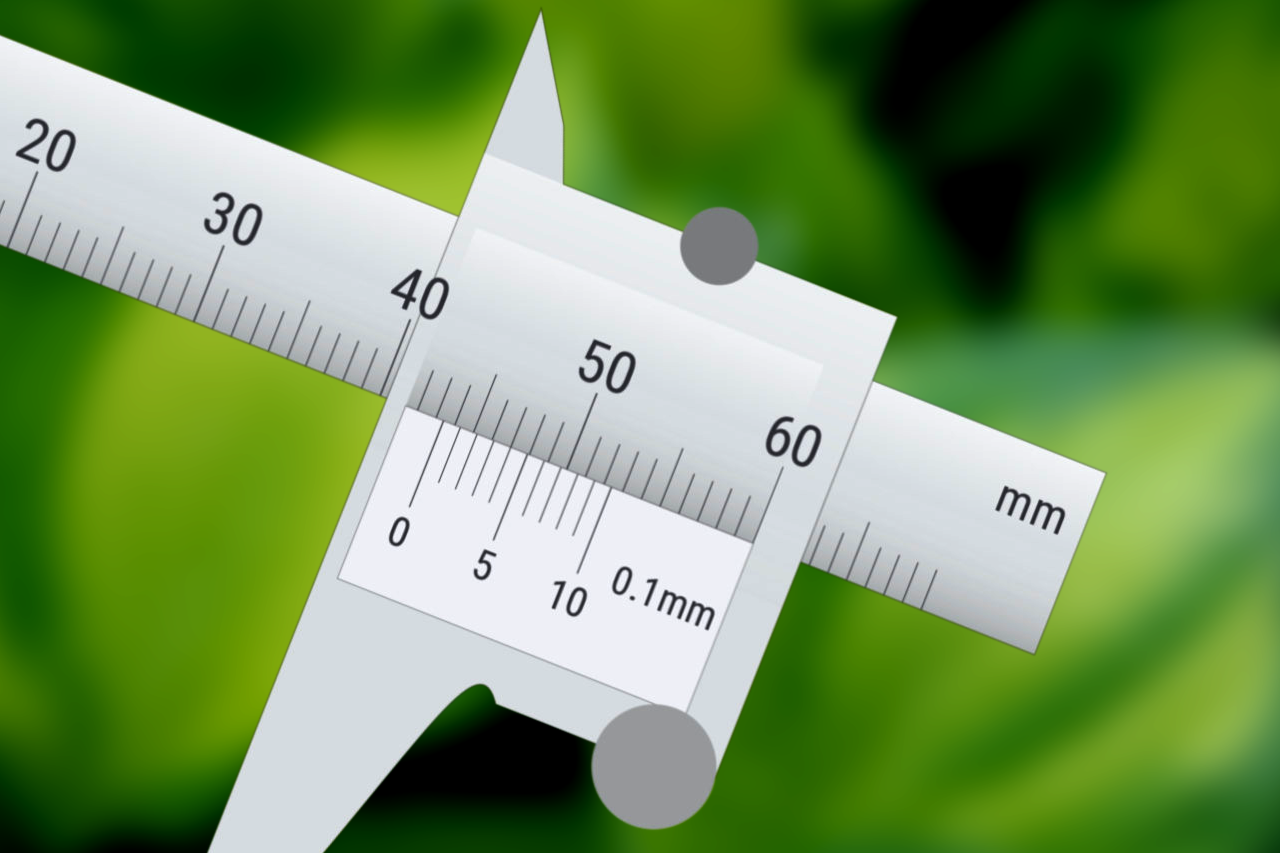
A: 43.4 mm
